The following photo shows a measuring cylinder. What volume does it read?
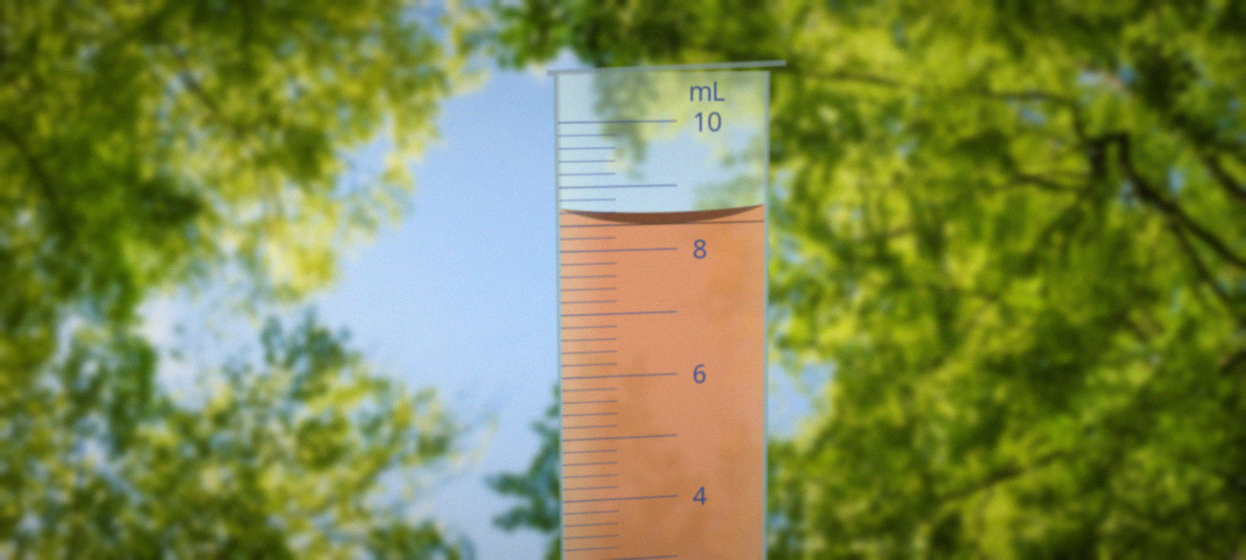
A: 8.4 mL
